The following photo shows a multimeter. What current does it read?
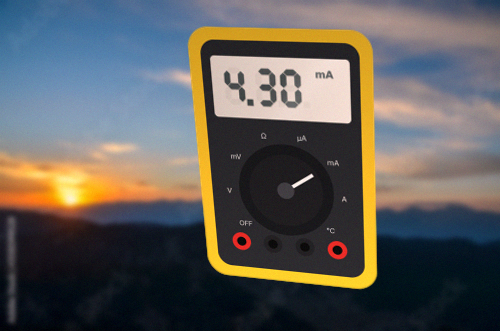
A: 4.30 mA
